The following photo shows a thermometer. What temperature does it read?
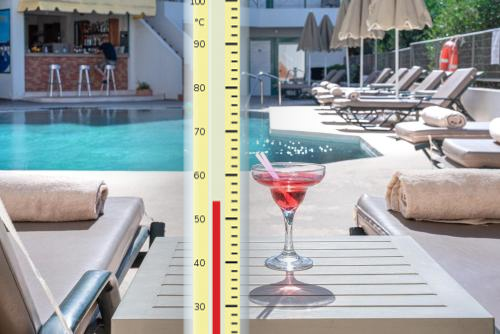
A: 54 °C
